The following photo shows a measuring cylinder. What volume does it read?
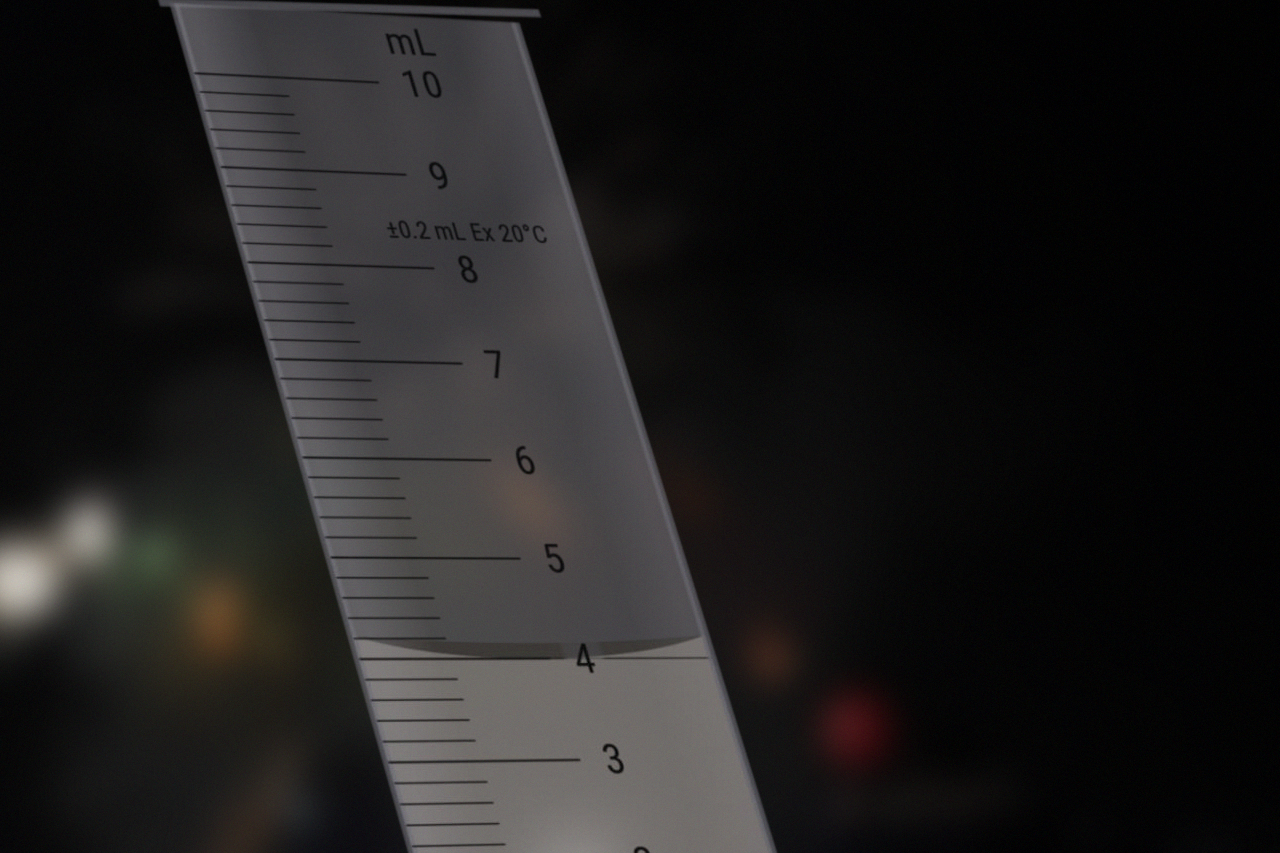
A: 4 mL
